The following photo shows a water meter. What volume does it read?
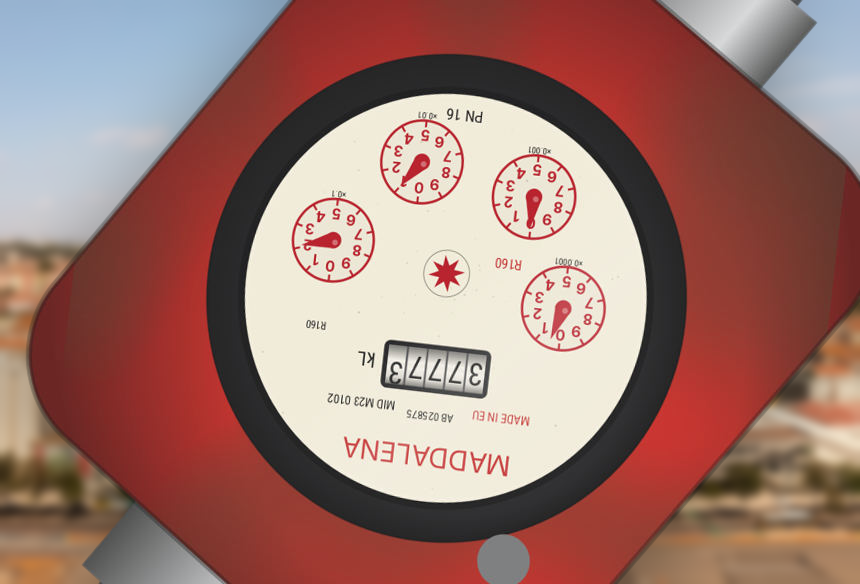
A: 37773.2100 kL
